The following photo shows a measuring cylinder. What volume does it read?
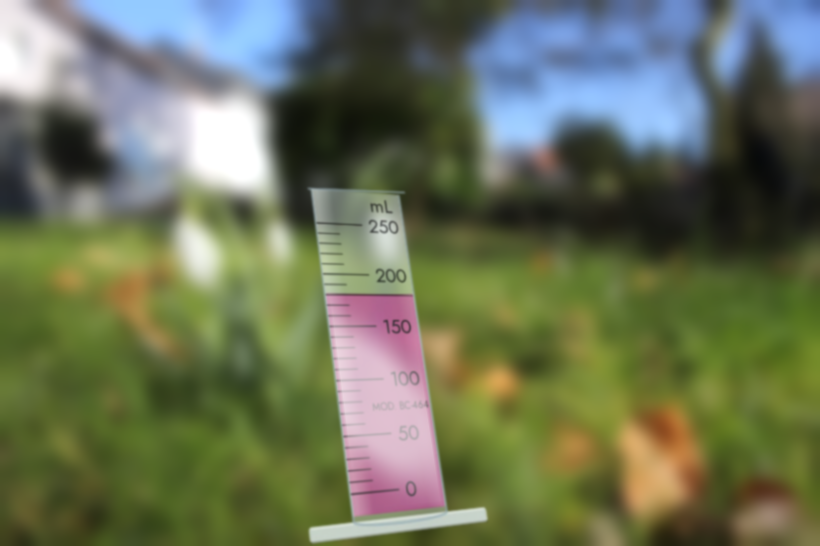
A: 180 mL
